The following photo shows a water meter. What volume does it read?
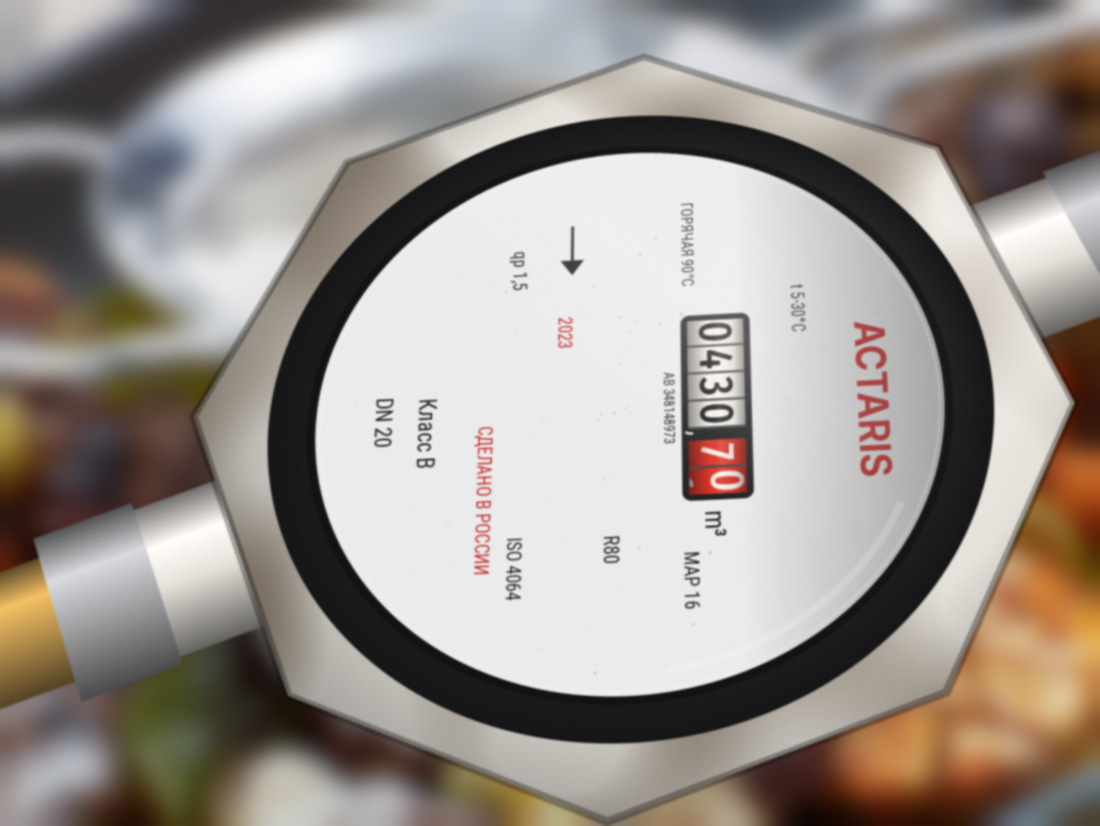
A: 430.70 m³
